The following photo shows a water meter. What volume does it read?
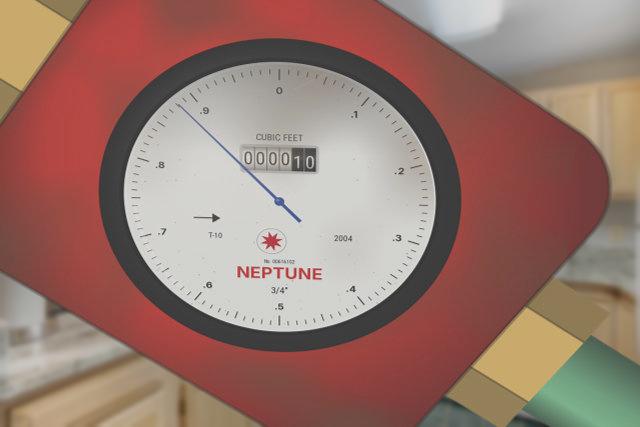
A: 9.88 ft³
